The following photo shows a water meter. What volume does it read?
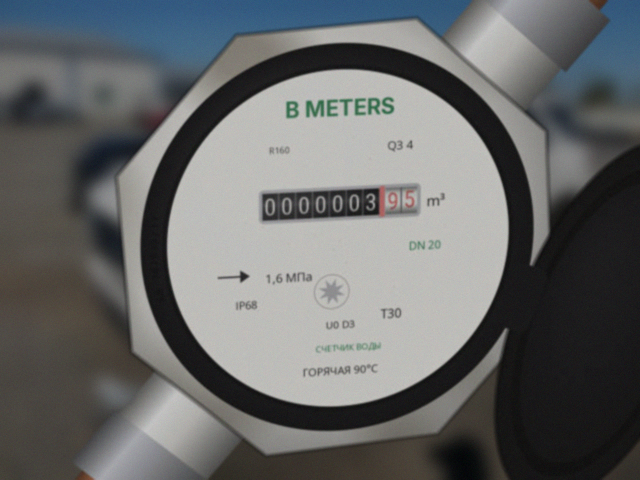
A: 3.95 m³
